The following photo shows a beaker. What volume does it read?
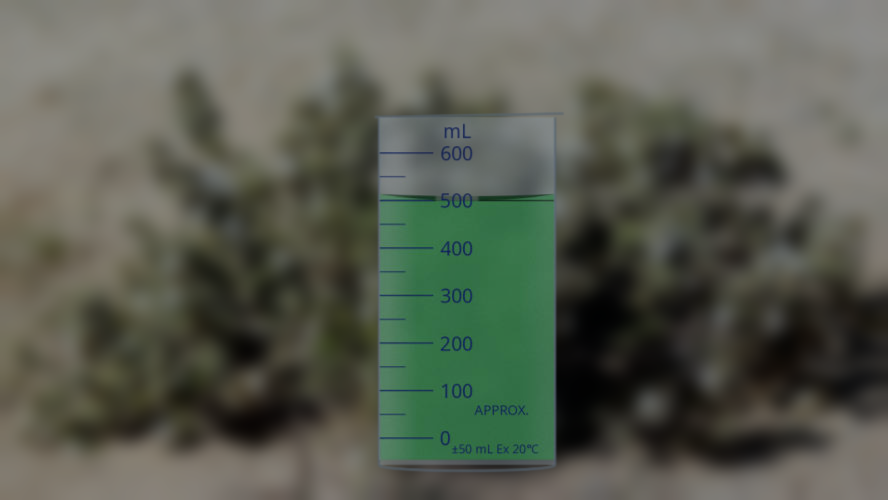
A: 500 mL
